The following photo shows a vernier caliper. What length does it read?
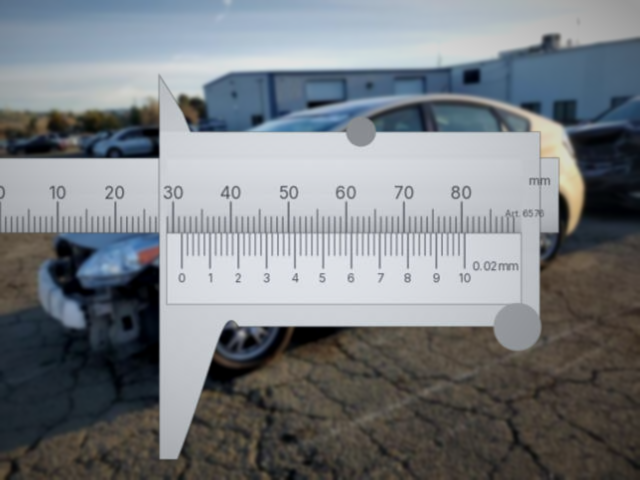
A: 31.5 mm
